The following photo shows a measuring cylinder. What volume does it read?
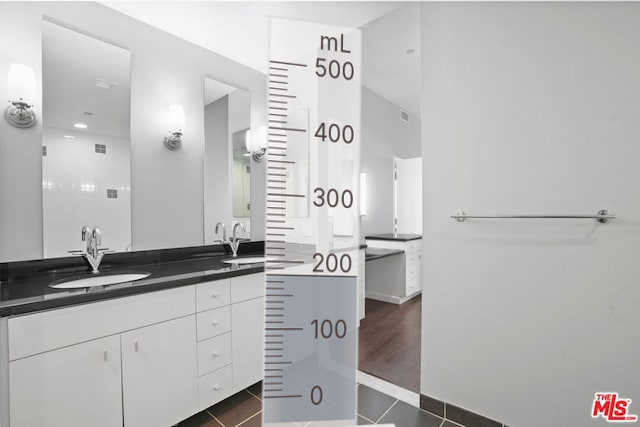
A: 180 mL
